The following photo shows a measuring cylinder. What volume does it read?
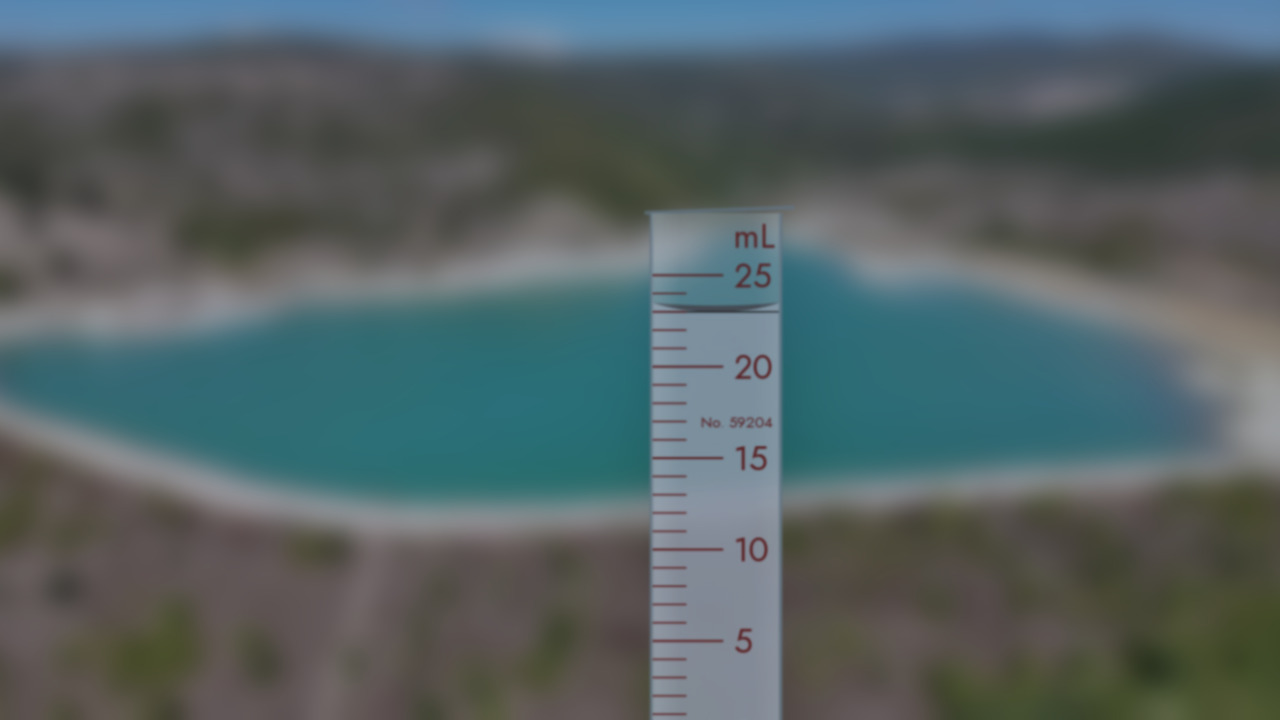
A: 23 mL
